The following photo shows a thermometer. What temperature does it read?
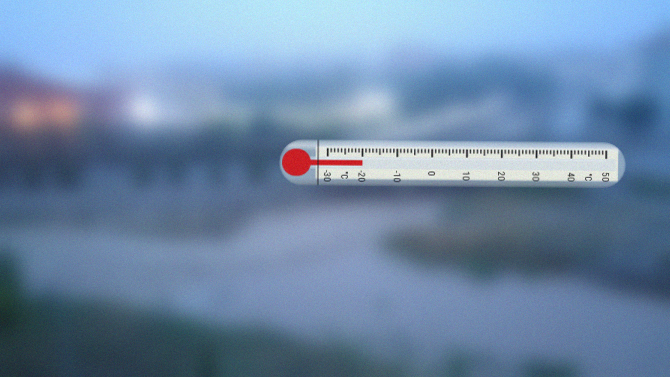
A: -20 °C
